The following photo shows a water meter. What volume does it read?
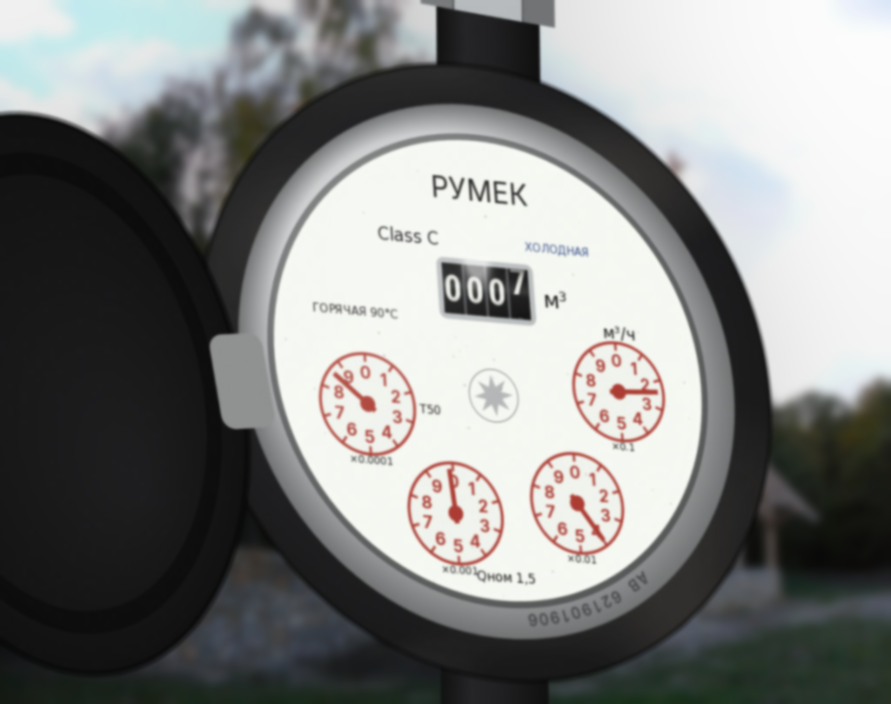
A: 7.2398 m³
